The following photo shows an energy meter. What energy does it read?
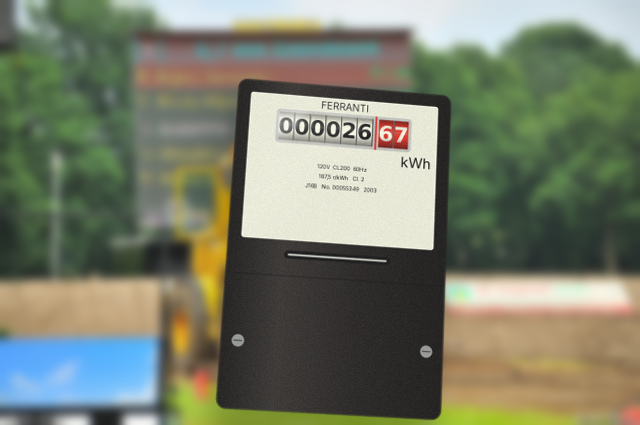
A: 26.67 kWh
